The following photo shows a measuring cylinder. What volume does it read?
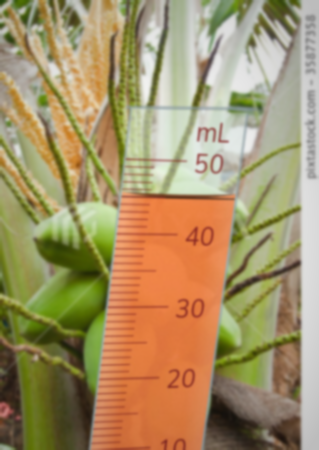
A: 45 mL
